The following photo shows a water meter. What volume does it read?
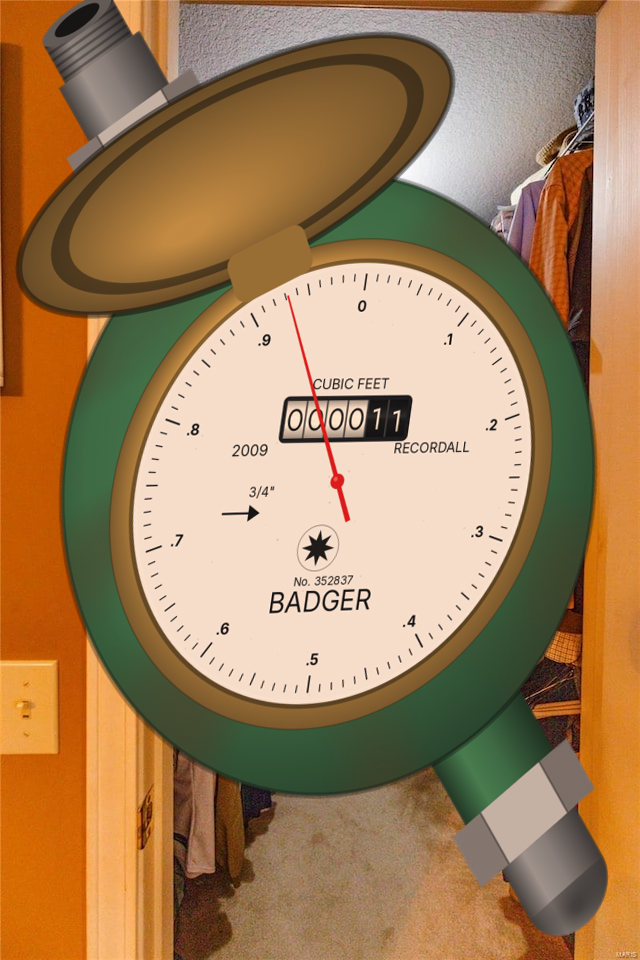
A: 10.93 ft³
